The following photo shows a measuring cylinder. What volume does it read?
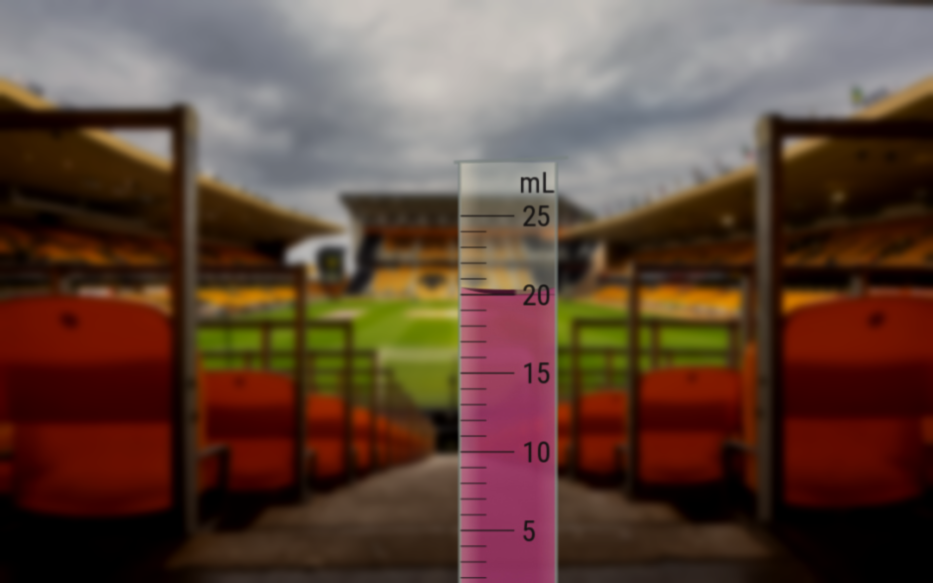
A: 20 mL
